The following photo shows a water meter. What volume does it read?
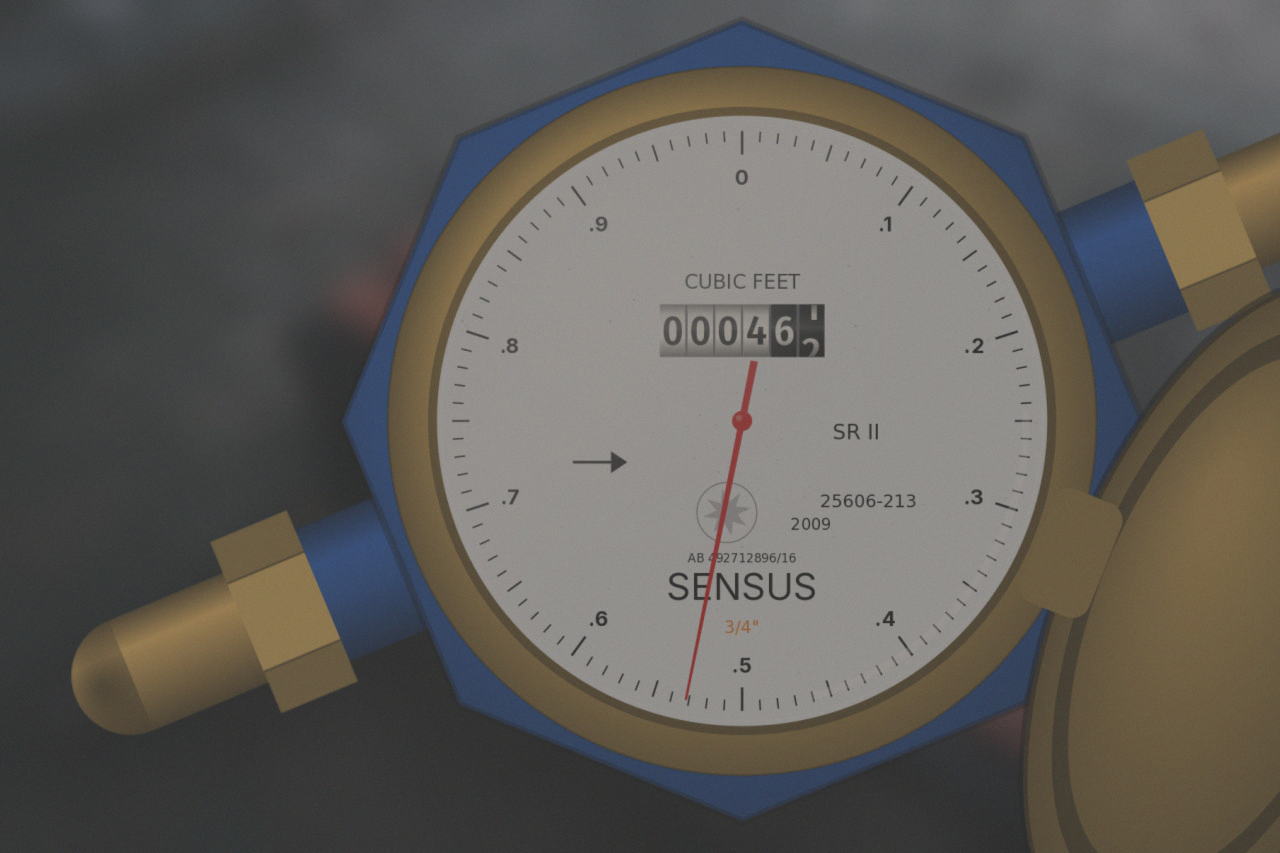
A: 461.53 ft³
